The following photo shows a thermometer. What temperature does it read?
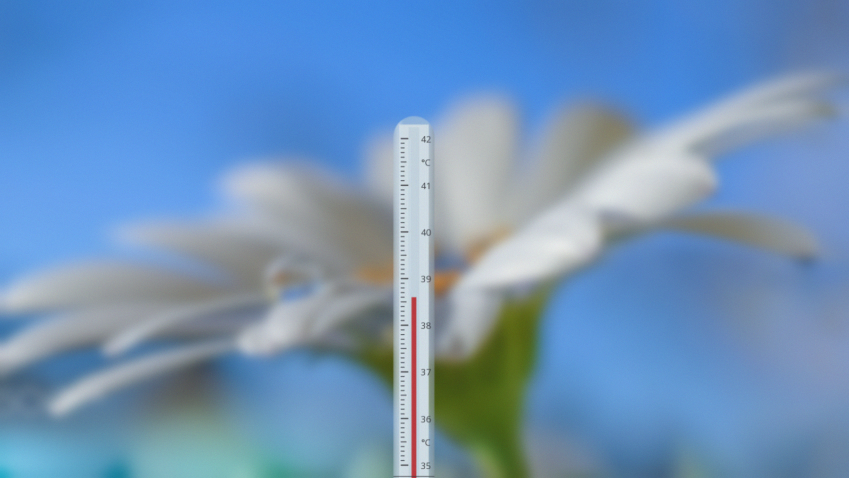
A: 38.6 °C
